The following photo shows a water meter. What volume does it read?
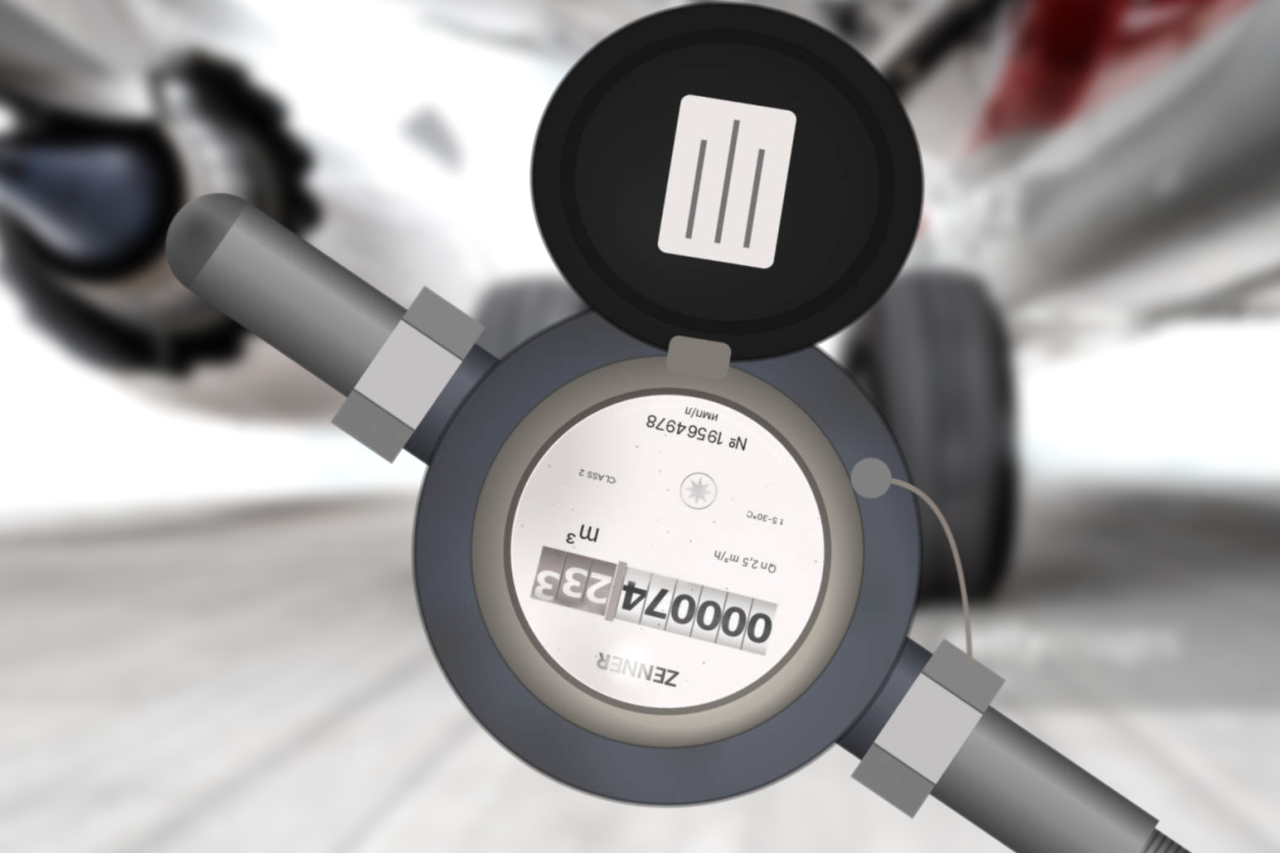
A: 74.233 m³
